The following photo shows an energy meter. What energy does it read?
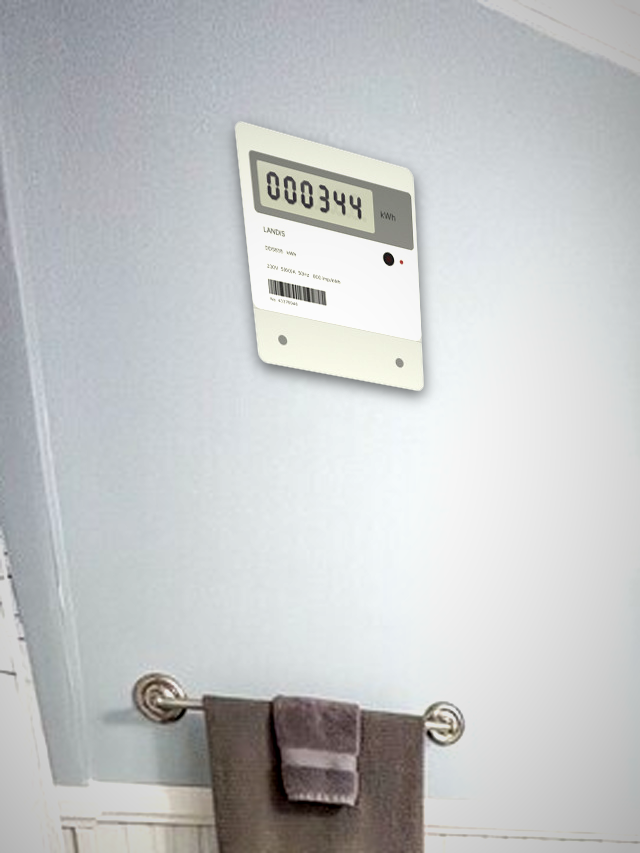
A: 344 kWh
